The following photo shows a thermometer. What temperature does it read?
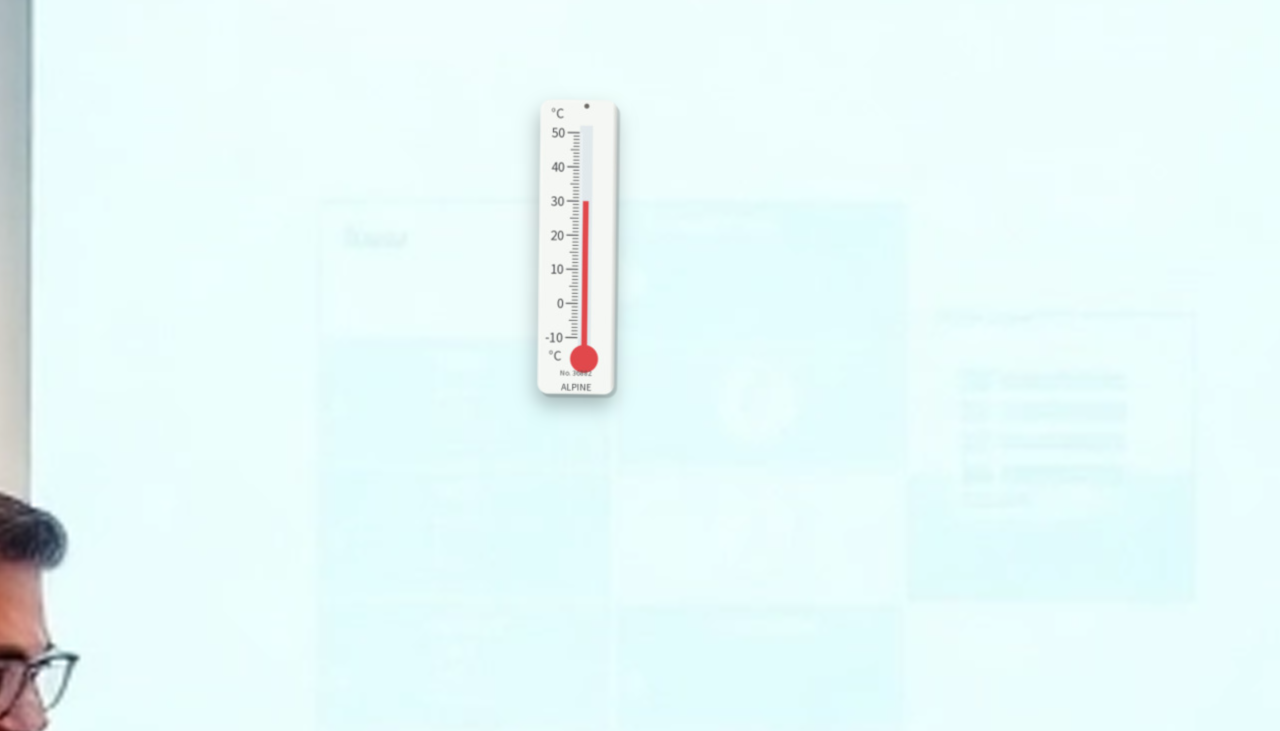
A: 30 °C
